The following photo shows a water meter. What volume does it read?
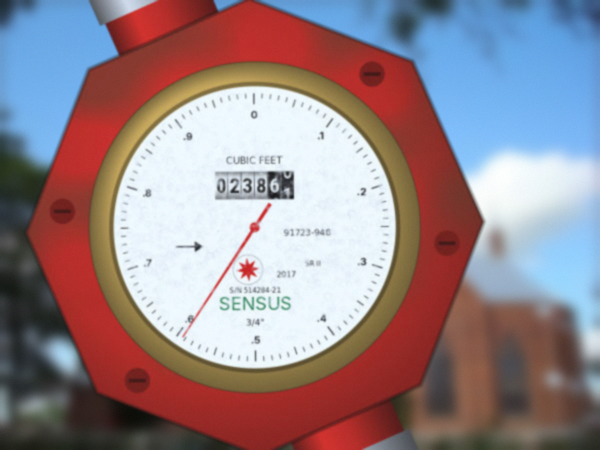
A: 23860.59 ft³
